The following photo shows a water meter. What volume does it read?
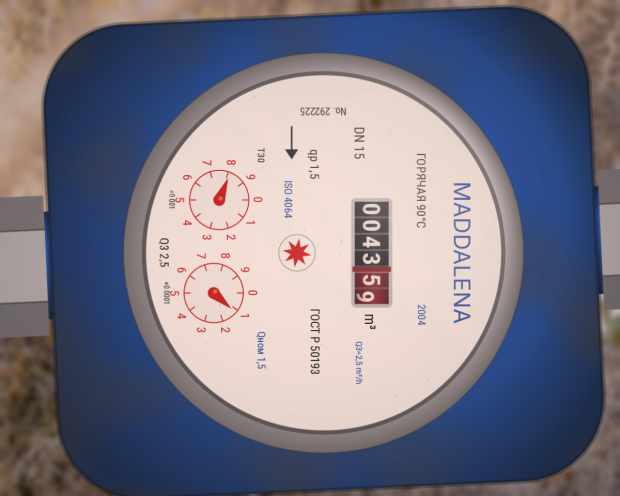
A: 43.5881 m³
